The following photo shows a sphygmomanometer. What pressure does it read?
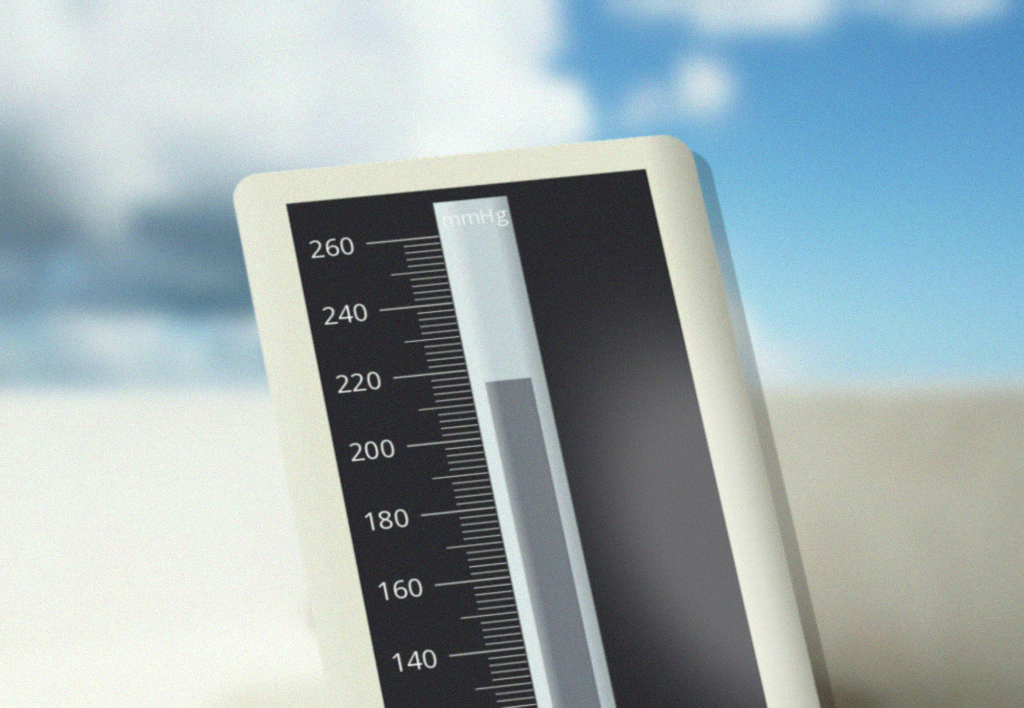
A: 216 mmHg
